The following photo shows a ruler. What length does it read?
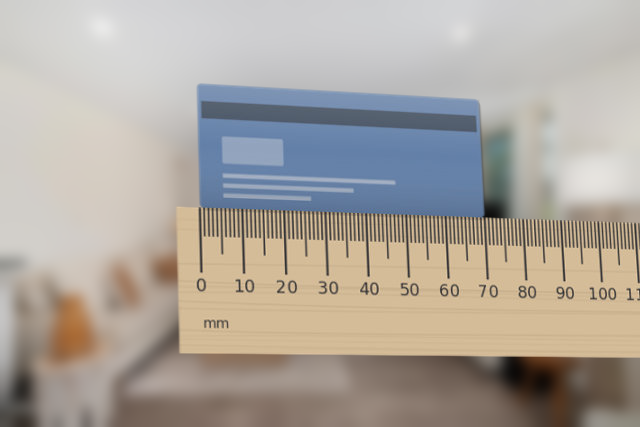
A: 70 mm
